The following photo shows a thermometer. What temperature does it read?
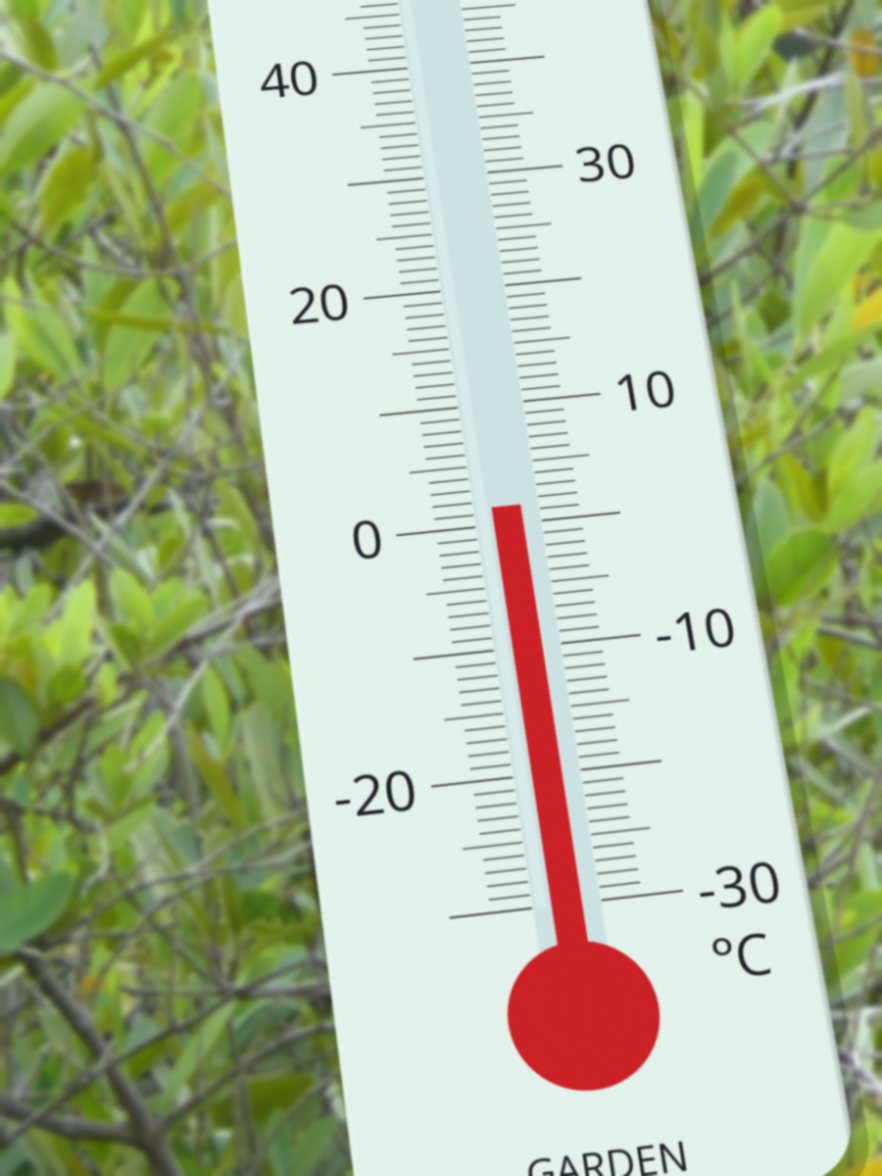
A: 1.5 °C
